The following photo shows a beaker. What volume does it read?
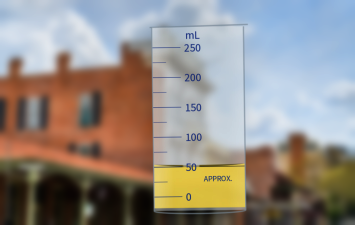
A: 50 mL
